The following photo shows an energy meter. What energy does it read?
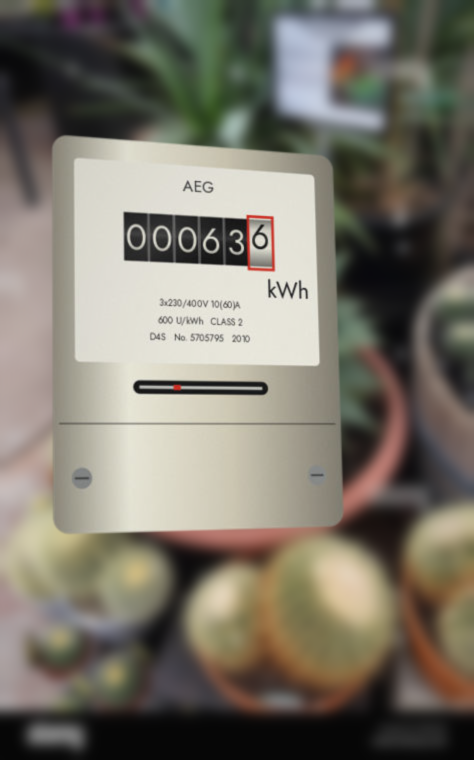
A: 63.6 kWh
